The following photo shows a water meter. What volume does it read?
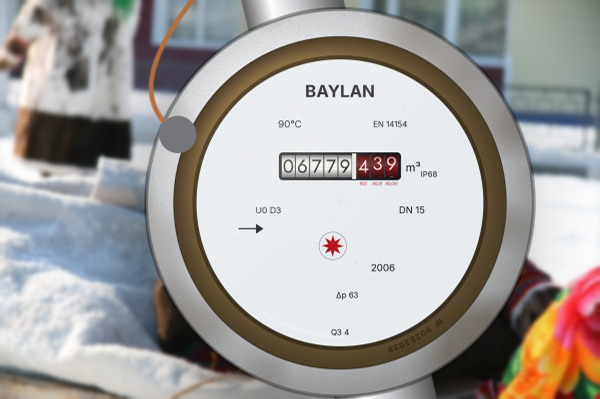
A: 6779.439 m³
